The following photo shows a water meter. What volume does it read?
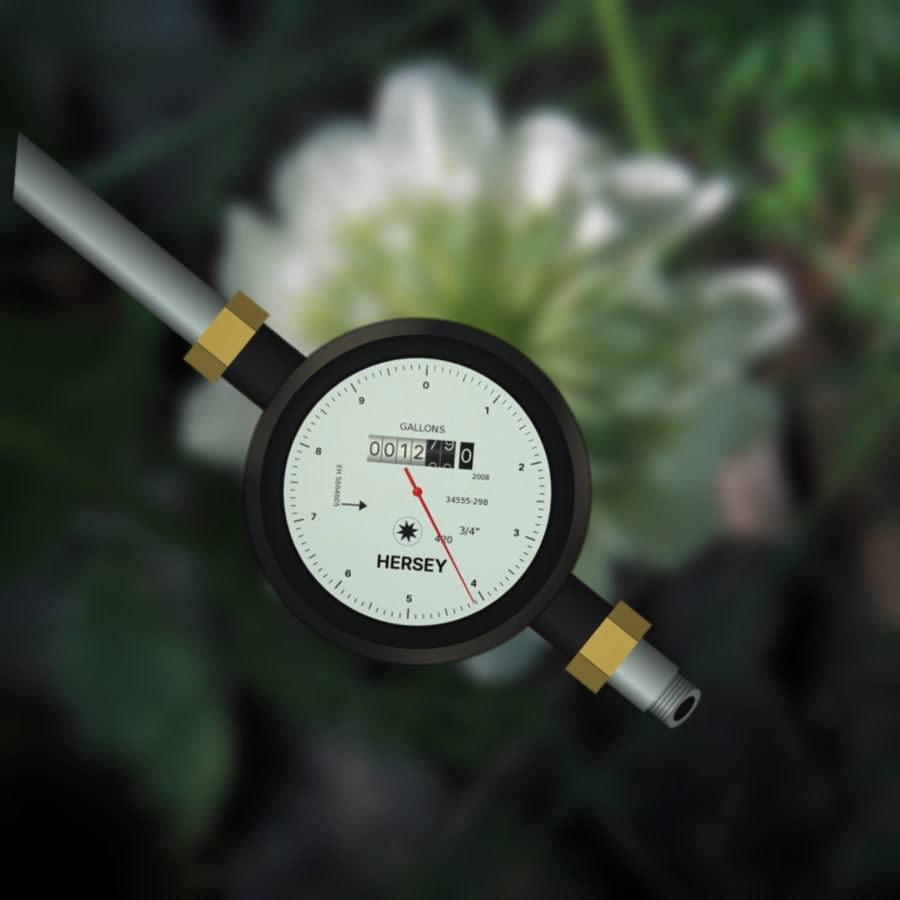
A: 12794.1 gal
